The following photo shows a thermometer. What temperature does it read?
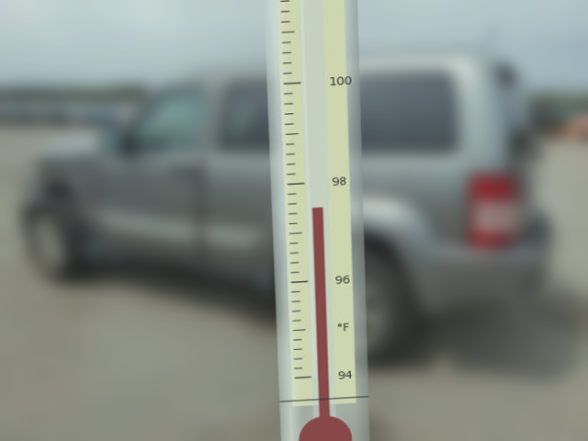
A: 97.5 °F
